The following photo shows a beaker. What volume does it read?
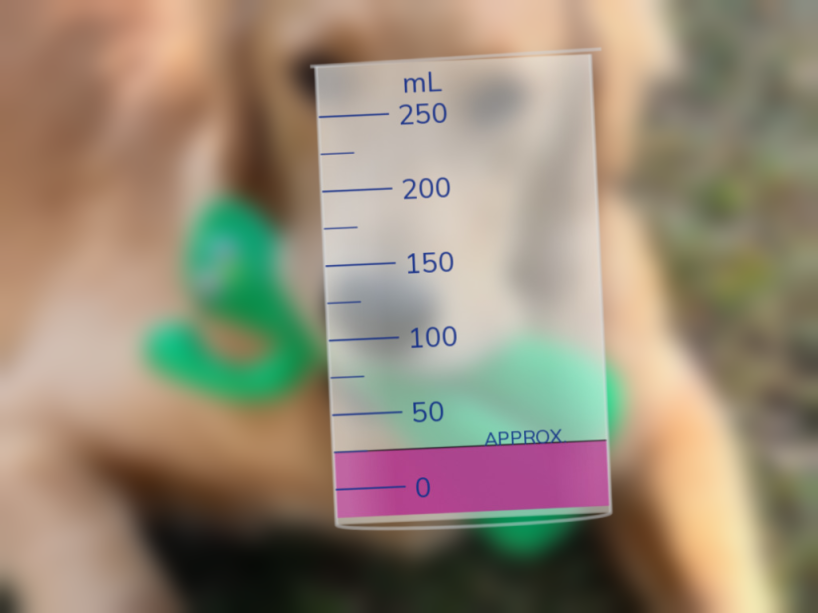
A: 25 mL
